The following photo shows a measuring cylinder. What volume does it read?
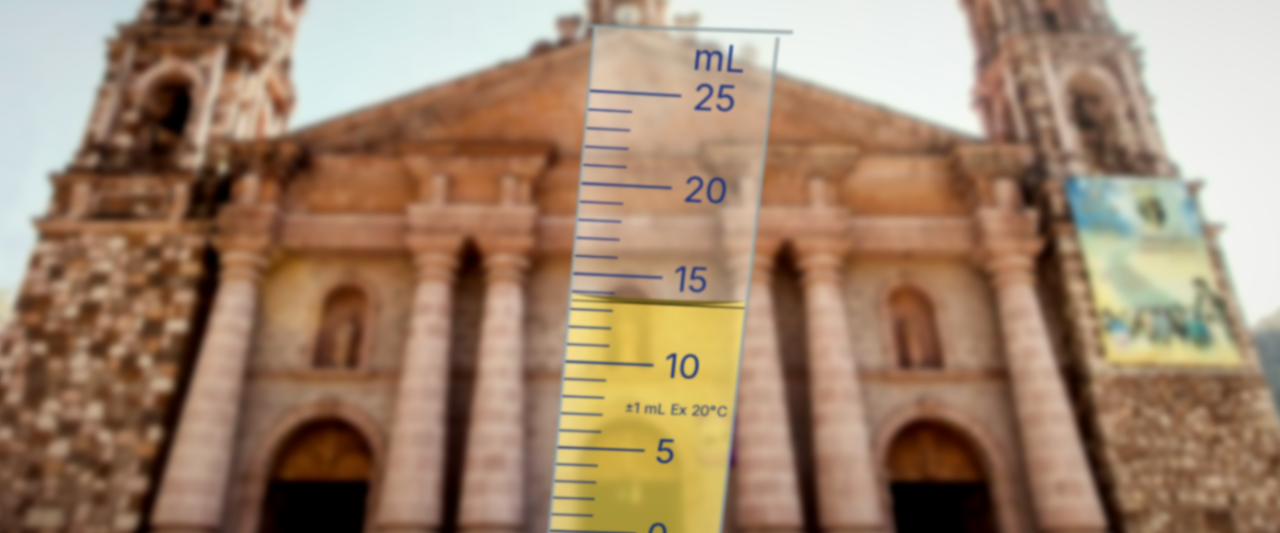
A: 13.5 mL
